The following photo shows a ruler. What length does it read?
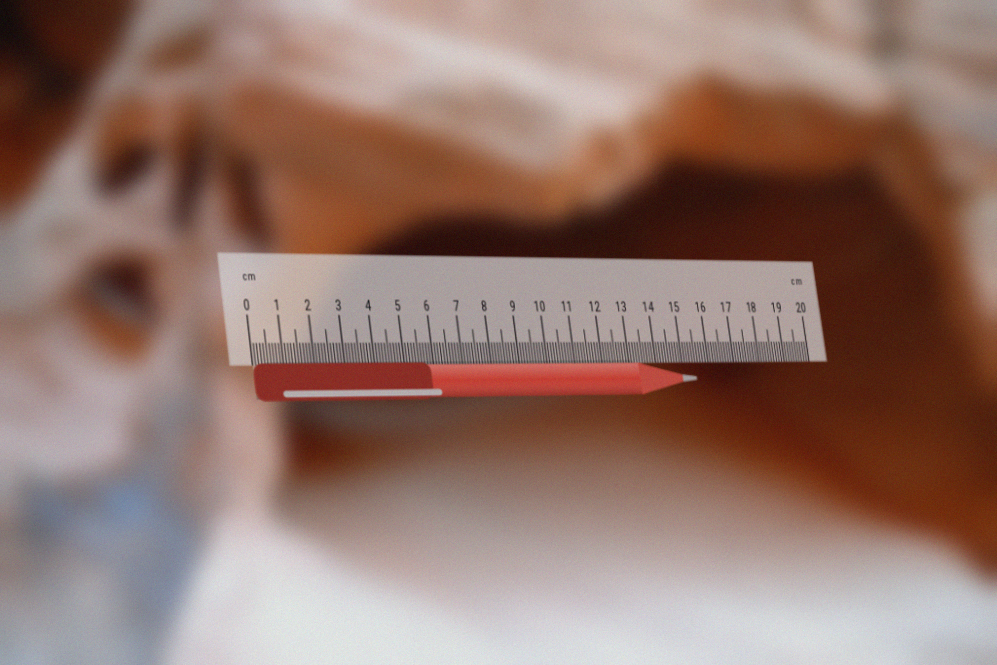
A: 15.5 cm
